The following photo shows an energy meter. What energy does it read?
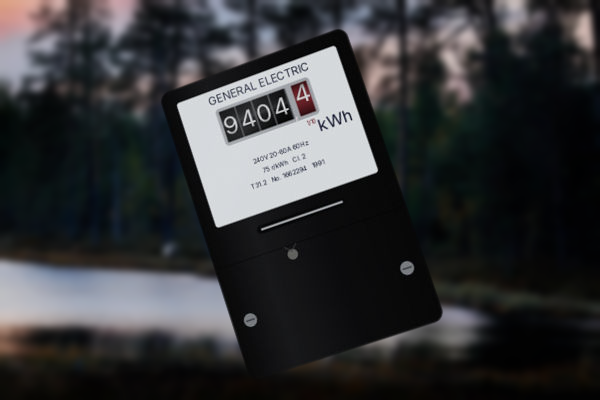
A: 9404.4 kWh
